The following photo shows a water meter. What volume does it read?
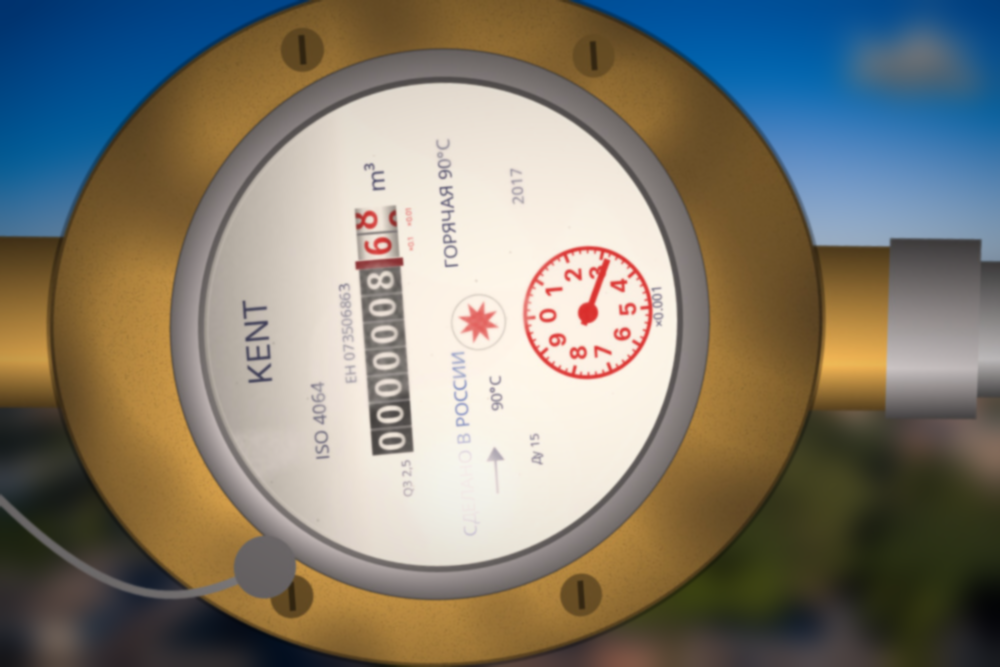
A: 8.683 m³
